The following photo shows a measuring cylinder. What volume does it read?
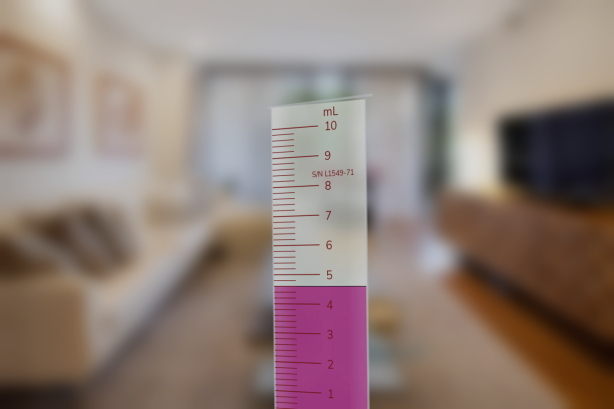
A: 4.6 mL
